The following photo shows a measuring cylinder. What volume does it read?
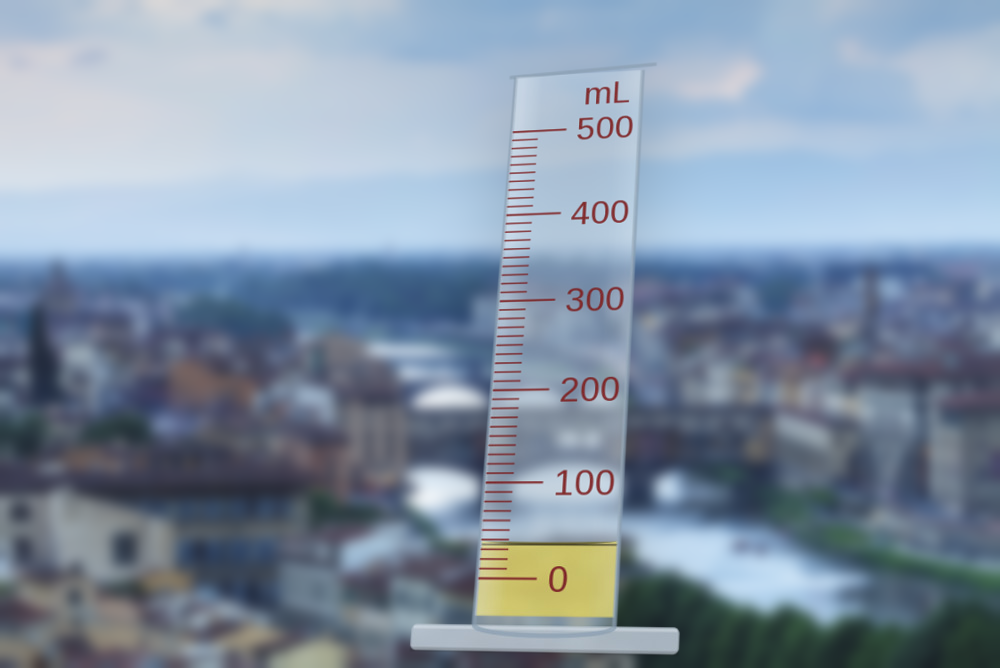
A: 35 mL
